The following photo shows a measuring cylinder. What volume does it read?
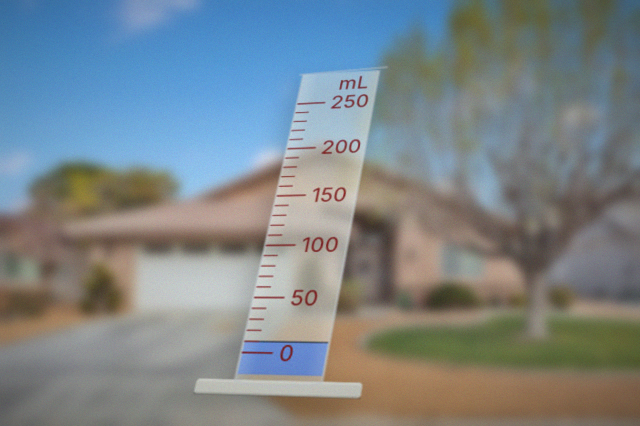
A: 10 mL
